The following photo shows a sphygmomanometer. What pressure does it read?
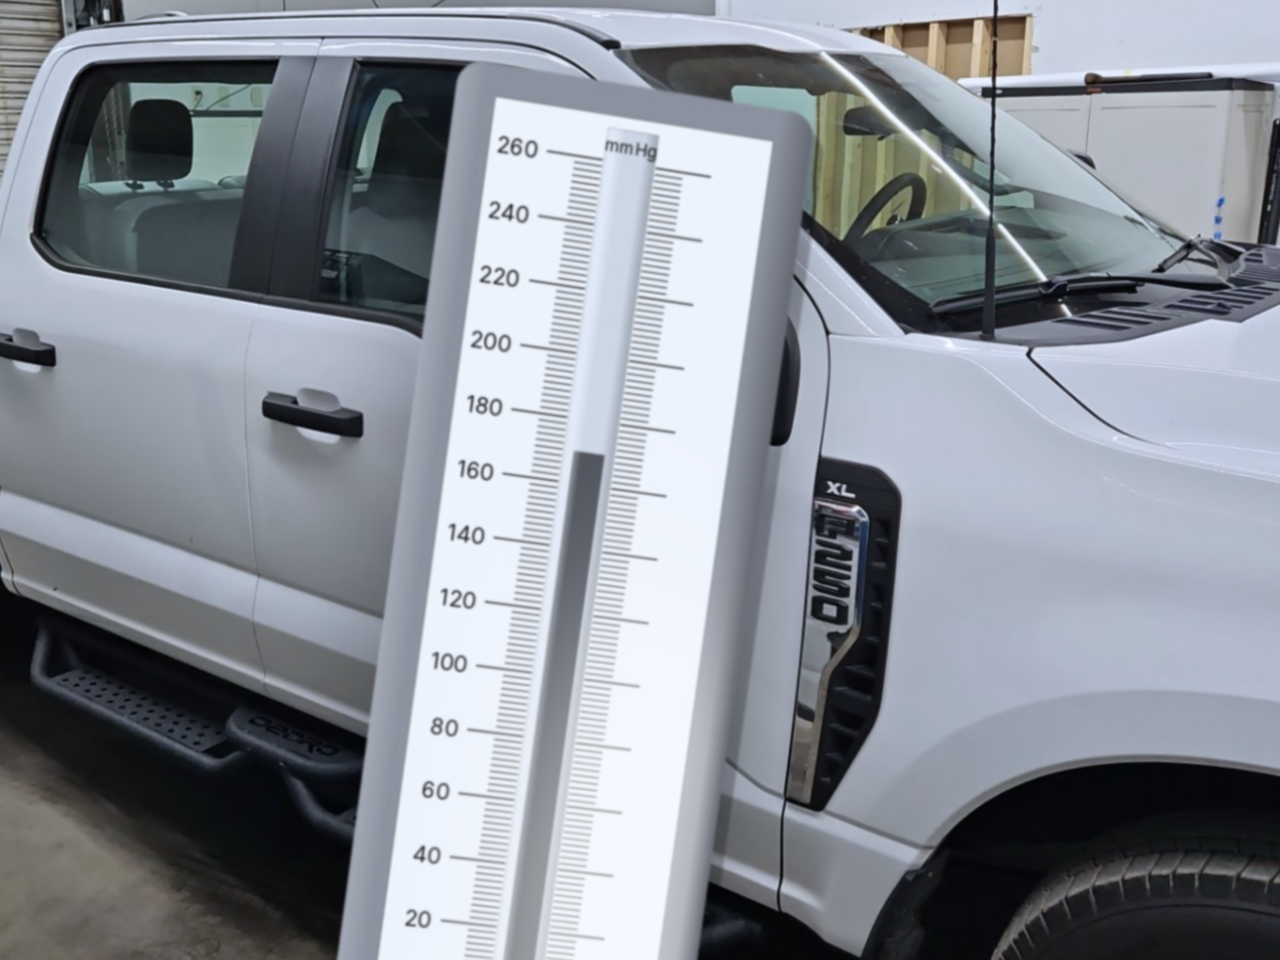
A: 170 mmHg
